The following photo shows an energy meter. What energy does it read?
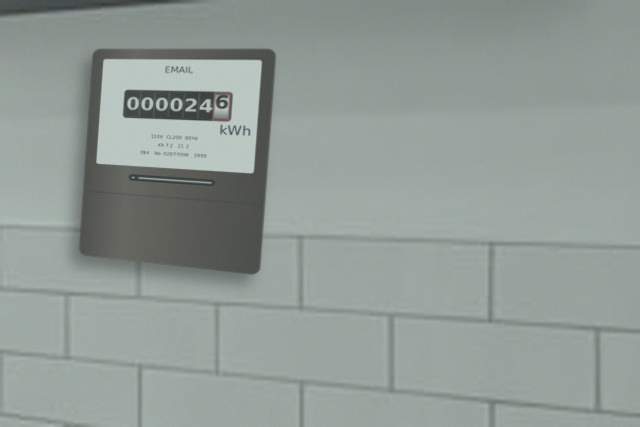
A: 24.6 kWh
